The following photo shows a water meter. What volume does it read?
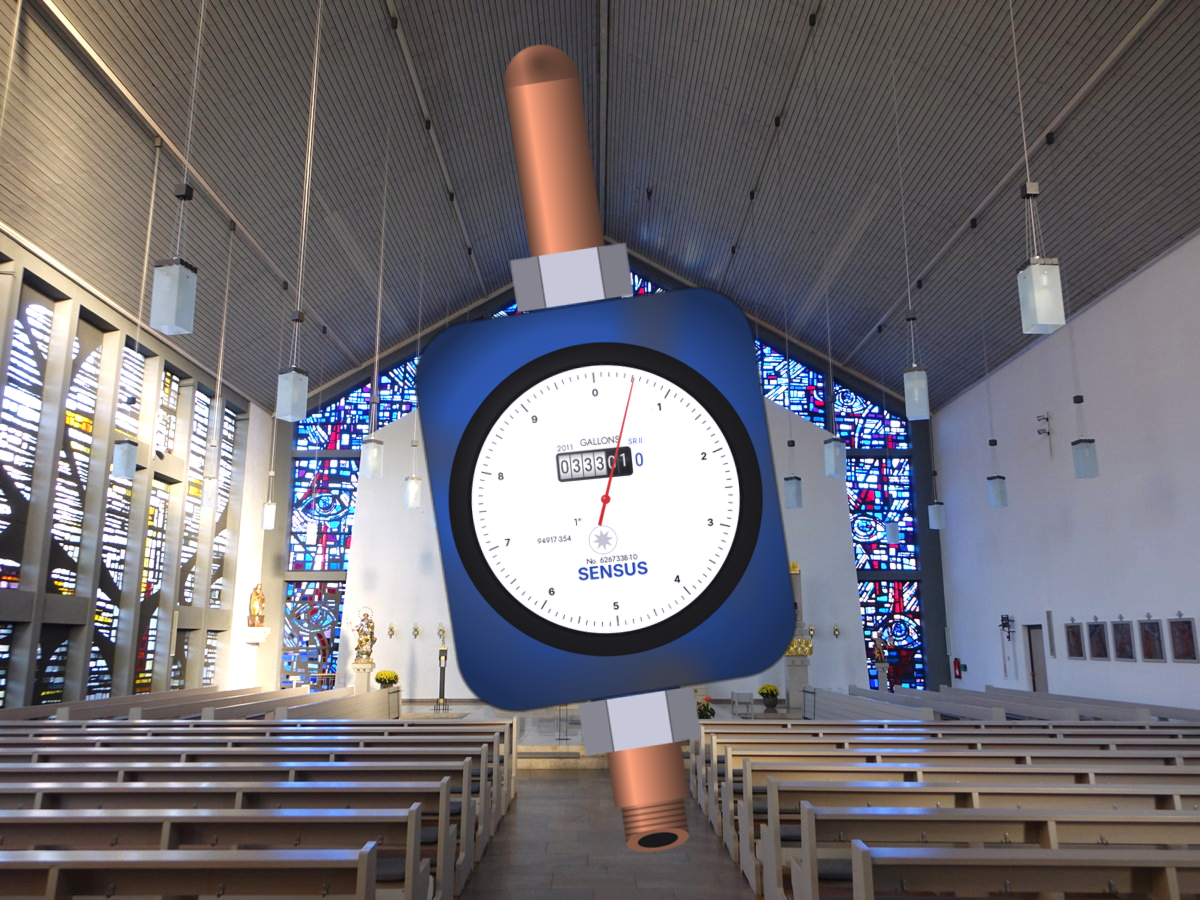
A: 333010.5 gal
